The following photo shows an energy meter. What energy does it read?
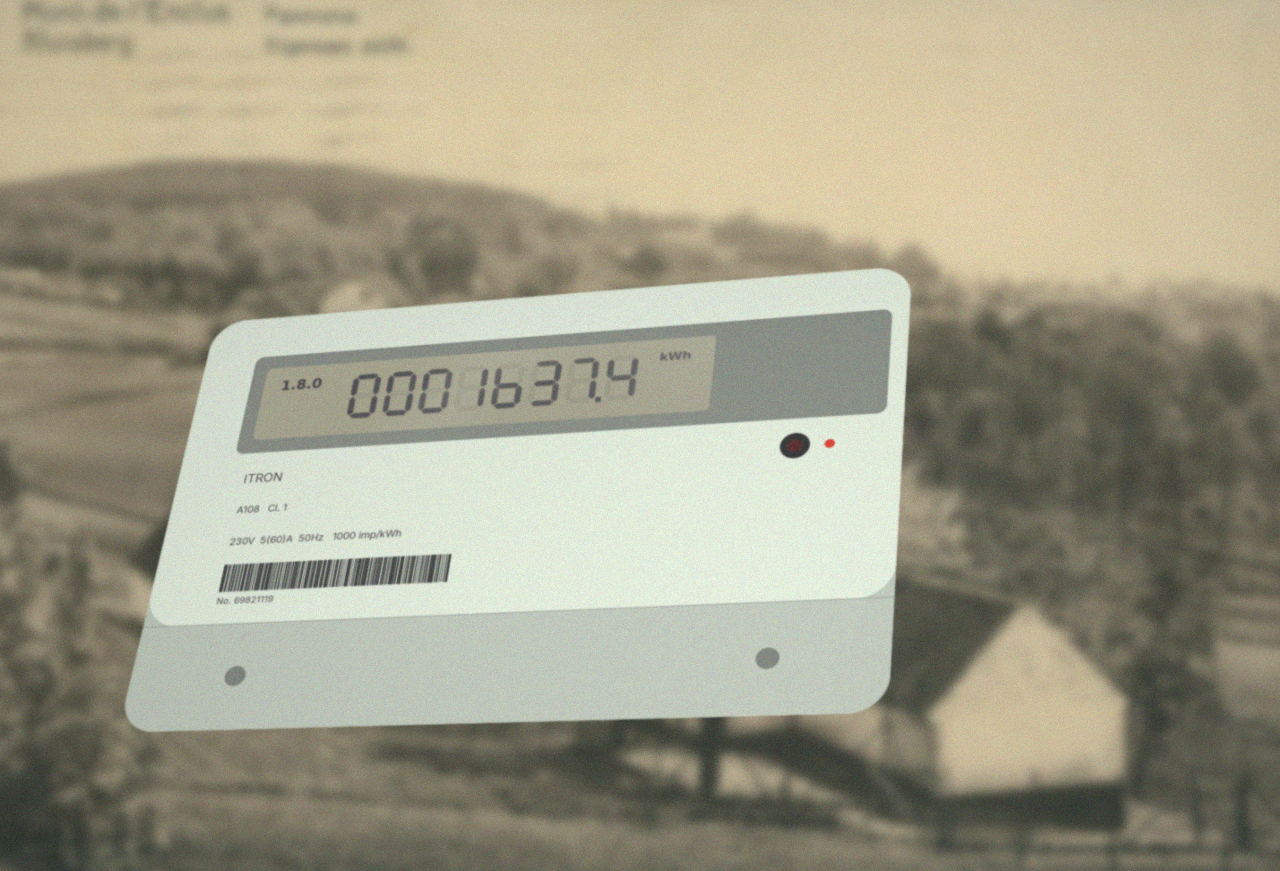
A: 1637.4 kWh
